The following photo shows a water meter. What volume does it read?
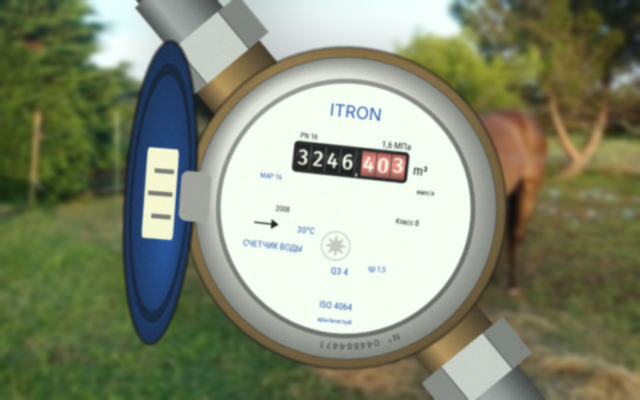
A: 3246.403 m³
